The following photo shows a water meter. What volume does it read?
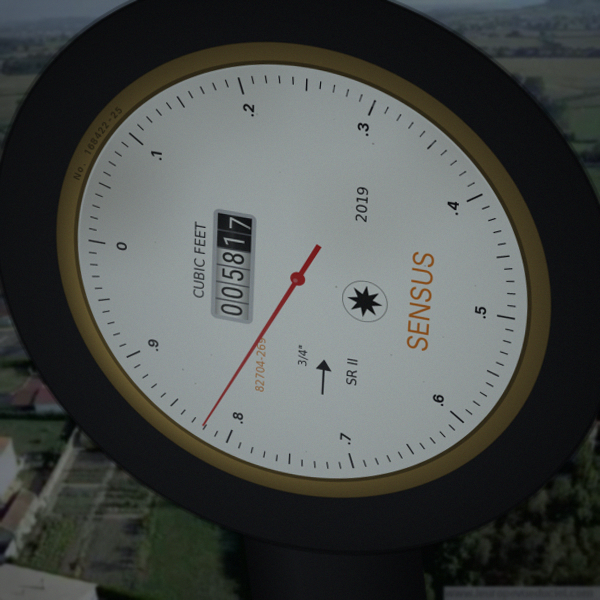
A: 5816.82 ft³
